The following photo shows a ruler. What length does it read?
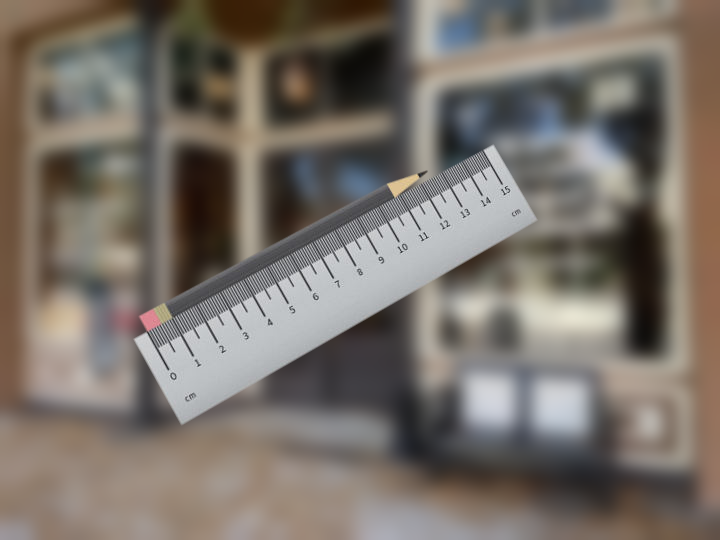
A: 12.5 cm
